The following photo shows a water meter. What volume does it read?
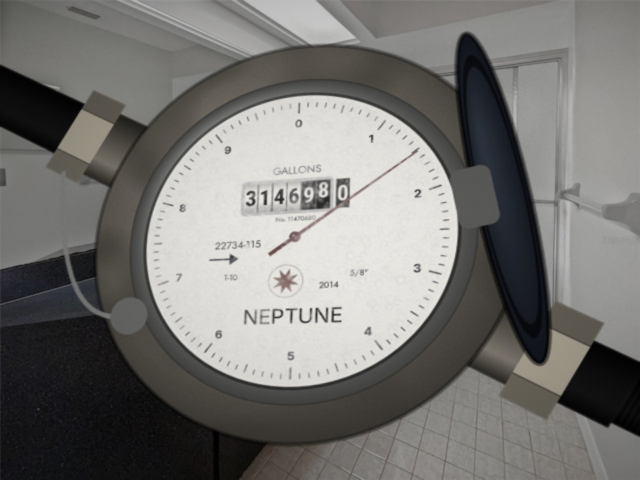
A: 3146981.5 gal
